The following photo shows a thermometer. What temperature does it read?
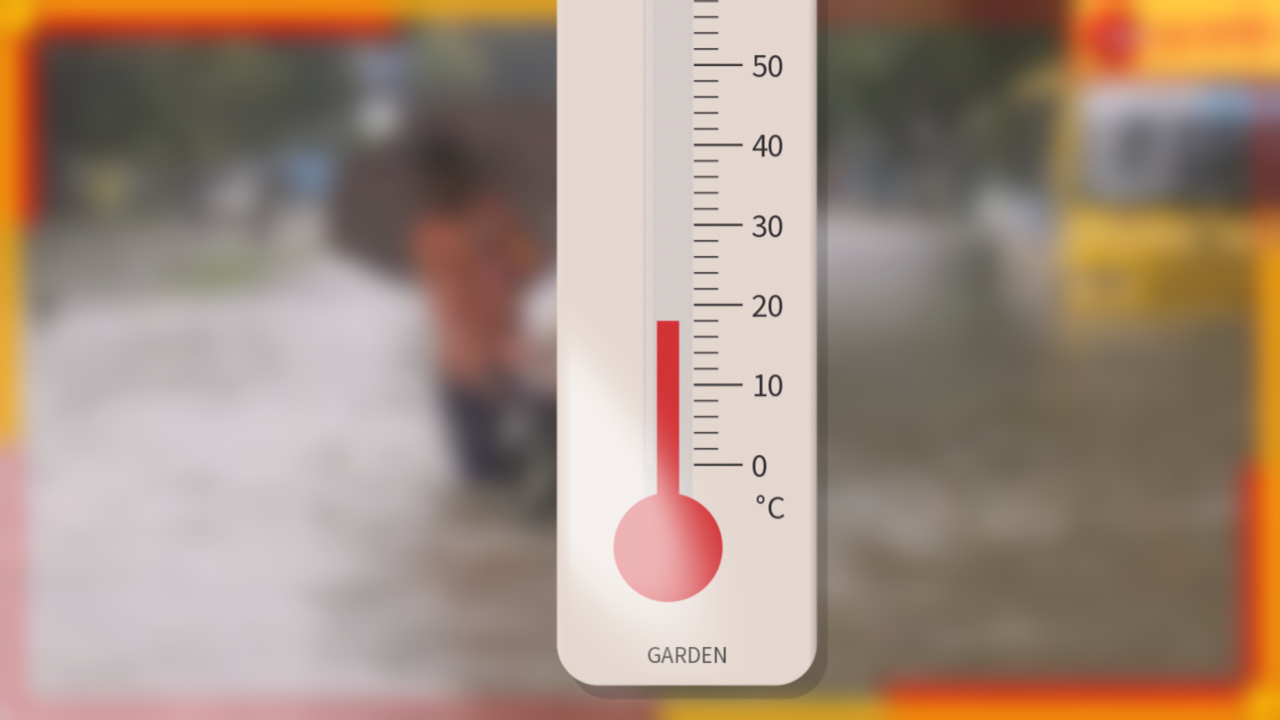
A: 18 °C
